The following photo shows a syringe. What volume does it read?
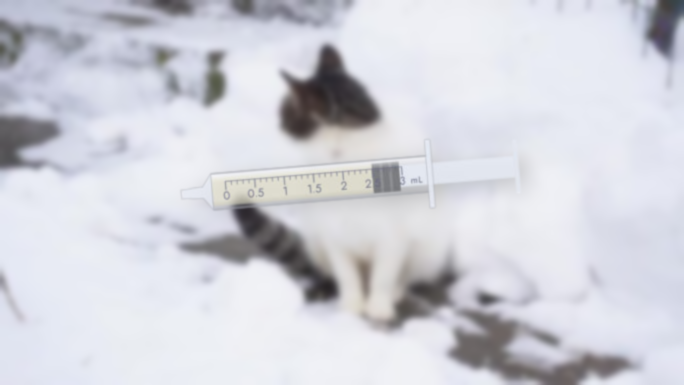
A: 2.5 mL
